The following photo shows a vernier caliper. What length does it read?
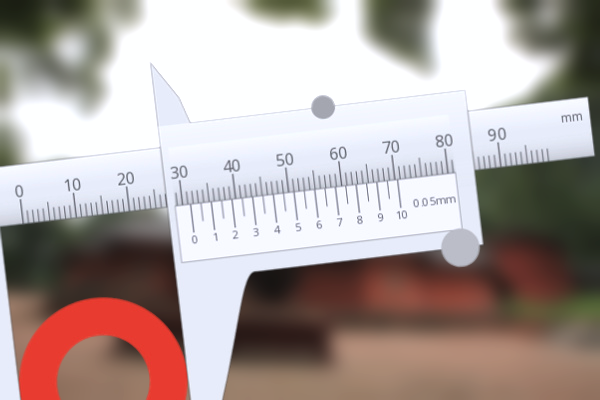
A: 31.5 mm
